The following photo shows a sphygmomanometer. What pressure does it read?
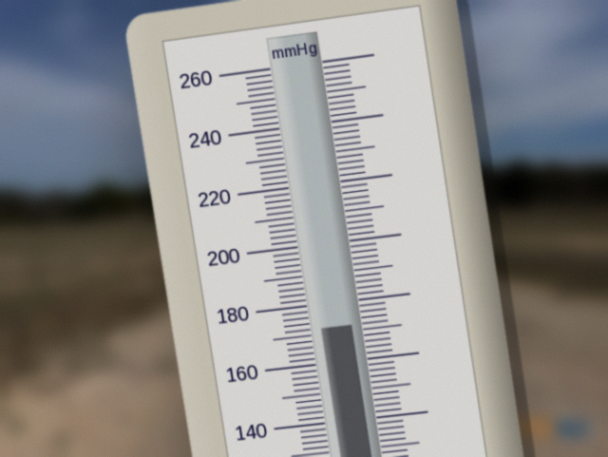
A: 172 mmHg
